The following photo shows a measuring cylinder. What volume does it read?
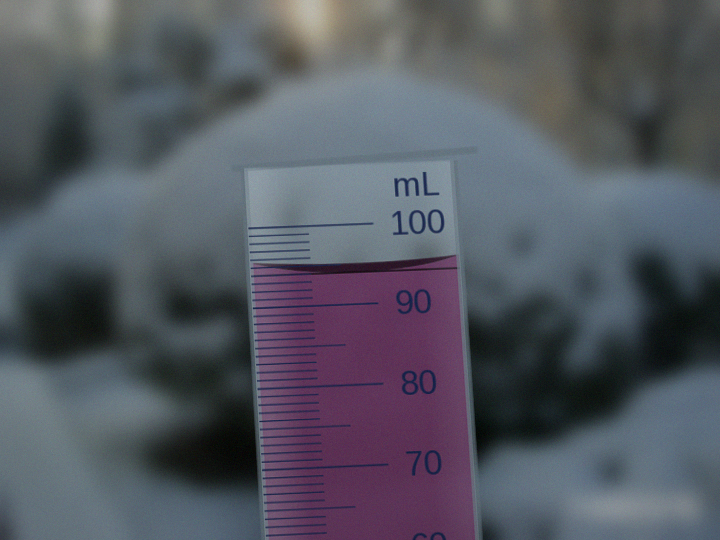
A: 94 mL
